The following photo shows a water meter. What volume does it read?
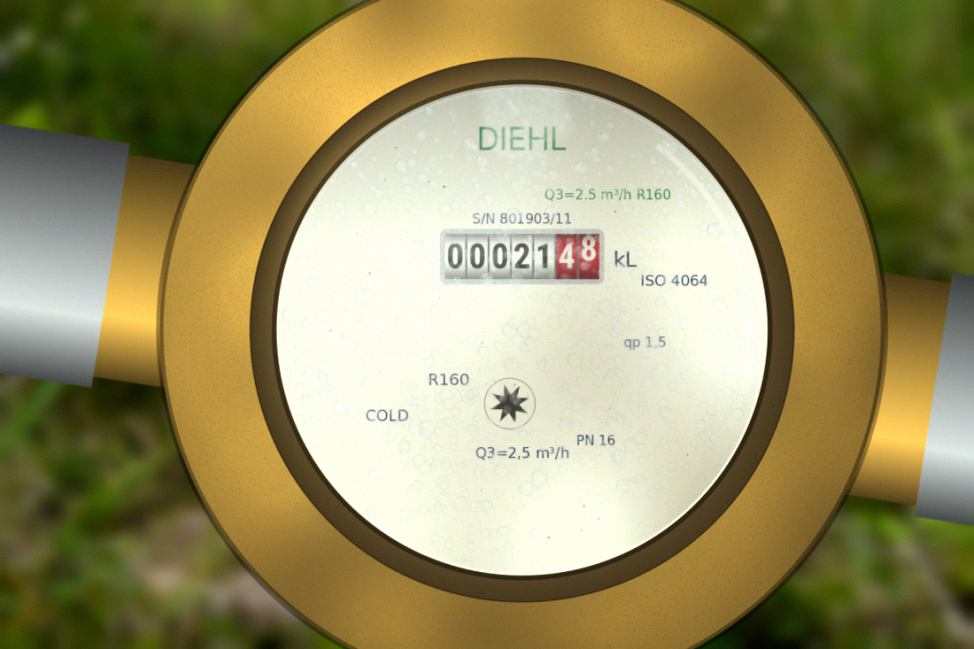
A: 21.48 kL
